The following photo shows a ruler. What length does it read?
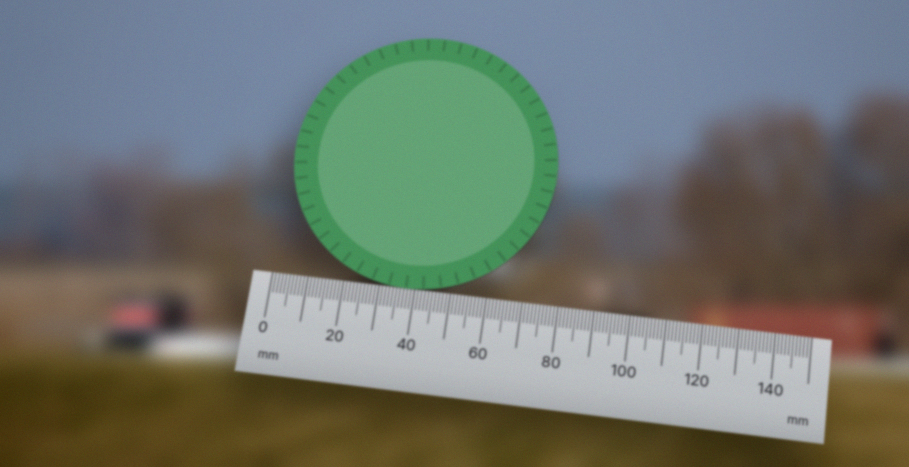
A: 75 mm
